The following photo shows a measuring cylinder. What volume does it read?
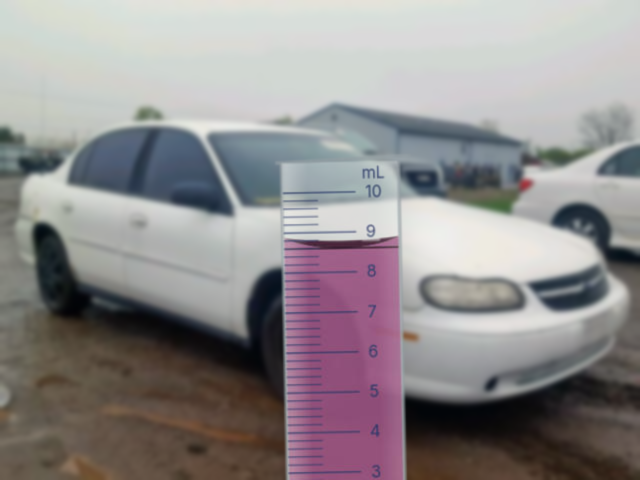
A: 8.6 mL
